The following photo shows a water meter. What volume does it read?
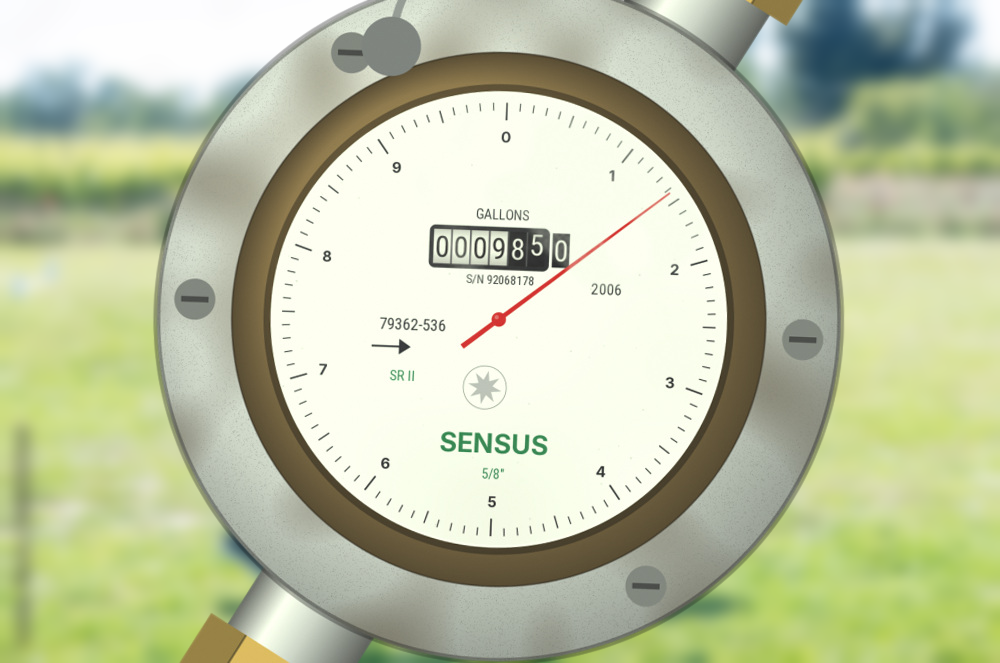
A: 9851.4 gal
